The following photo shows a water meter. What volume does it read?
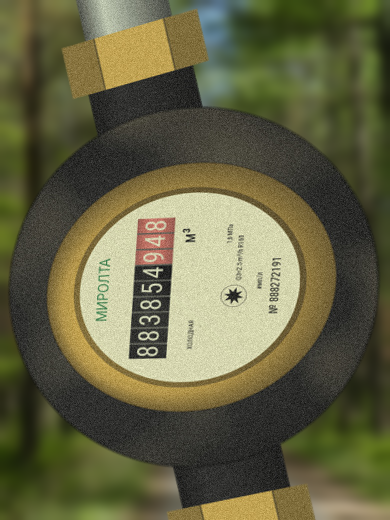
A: 883854.948 m³
